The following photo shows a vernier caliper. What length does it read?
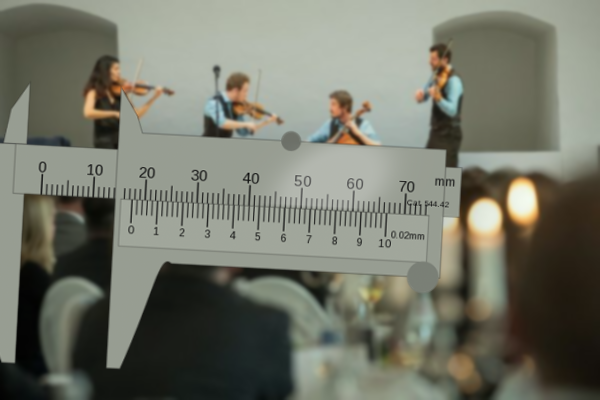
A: 17.5 mm
